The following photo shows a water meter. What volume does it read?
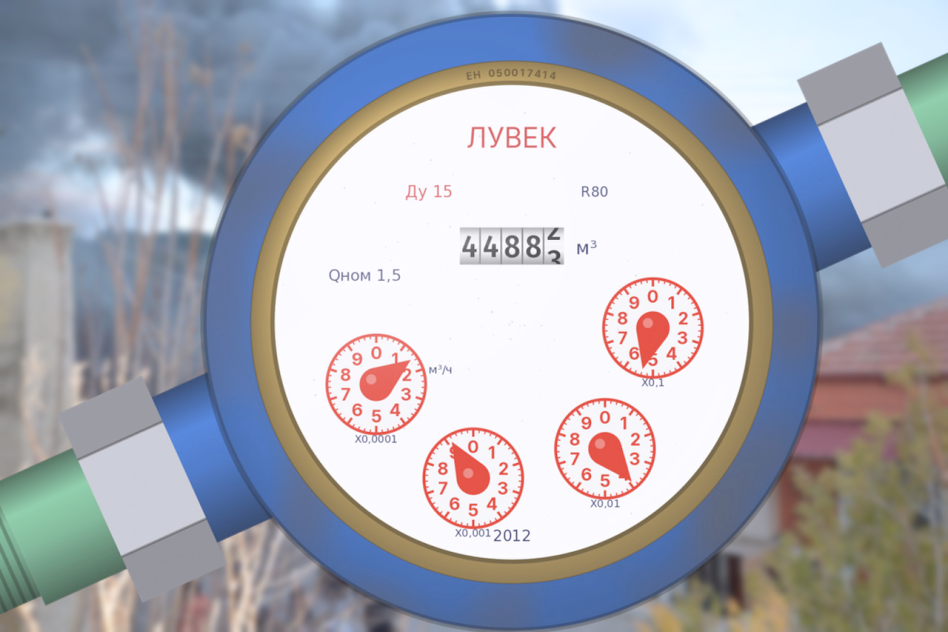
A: 44882.5391 m³
